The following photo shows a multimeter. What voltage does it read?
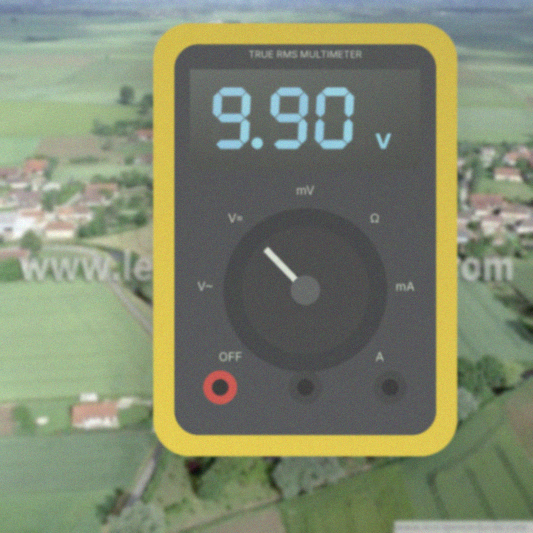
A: 9.90 V
